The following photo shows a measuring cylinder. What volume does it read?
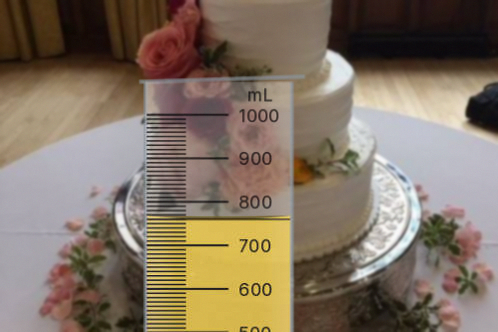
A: 760 mL
